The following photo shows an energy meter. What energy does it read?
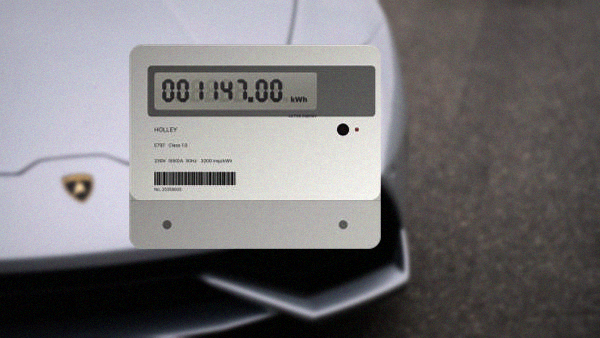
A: 1147.00 kWh
